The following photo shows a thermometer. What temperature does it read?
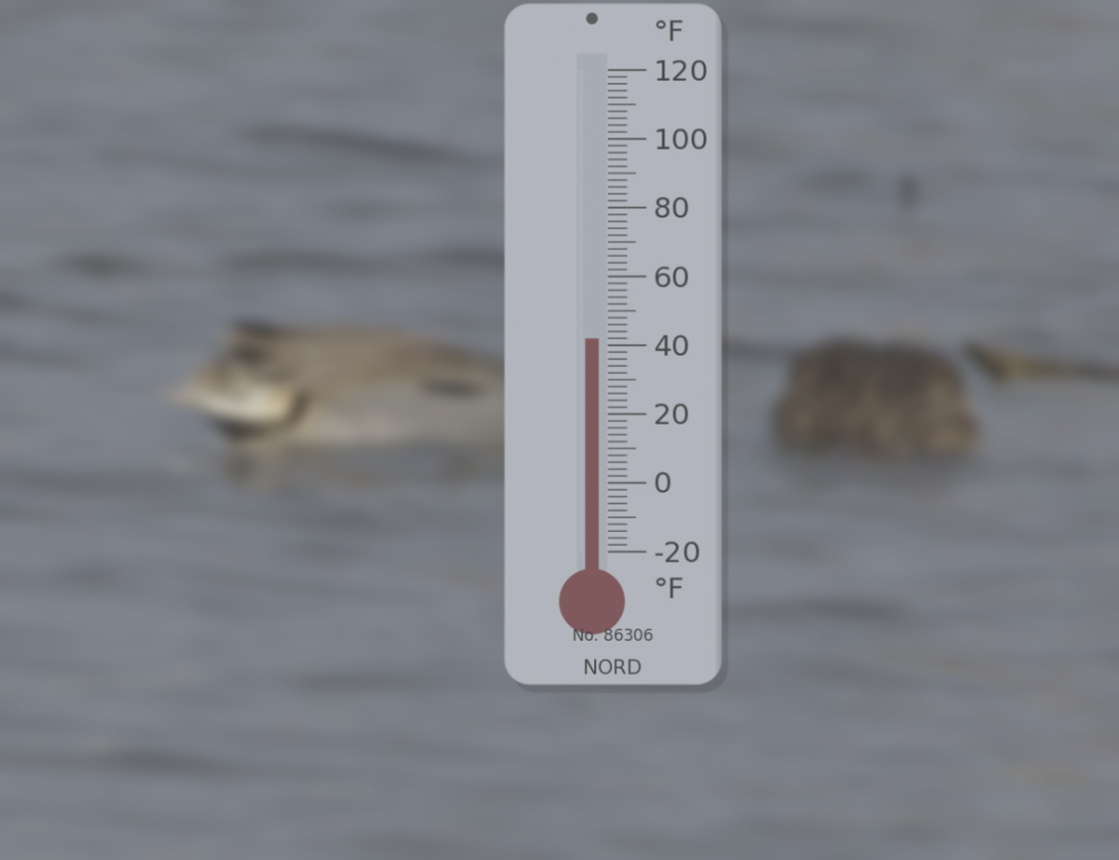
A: 42 °F
